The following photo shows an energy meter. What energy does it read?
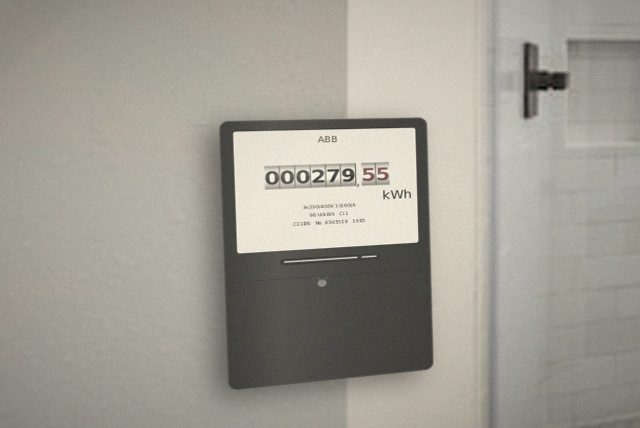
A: 279.55 kWh
